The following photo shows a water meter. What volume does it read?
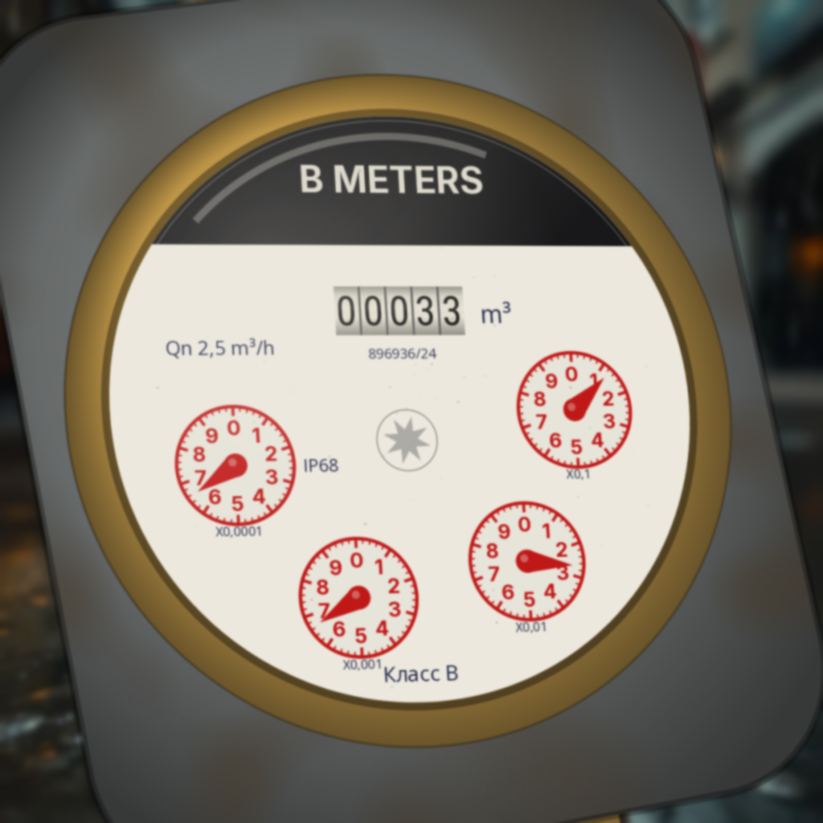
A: 33.1266 m³
